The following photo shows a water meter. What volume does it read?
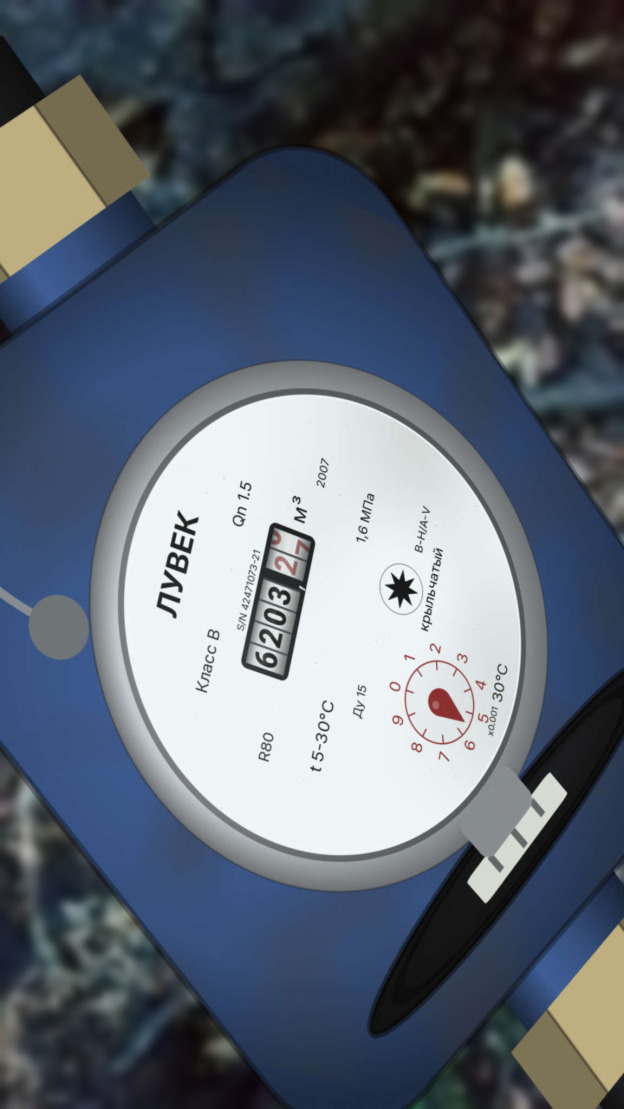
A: 6203.265 m³
